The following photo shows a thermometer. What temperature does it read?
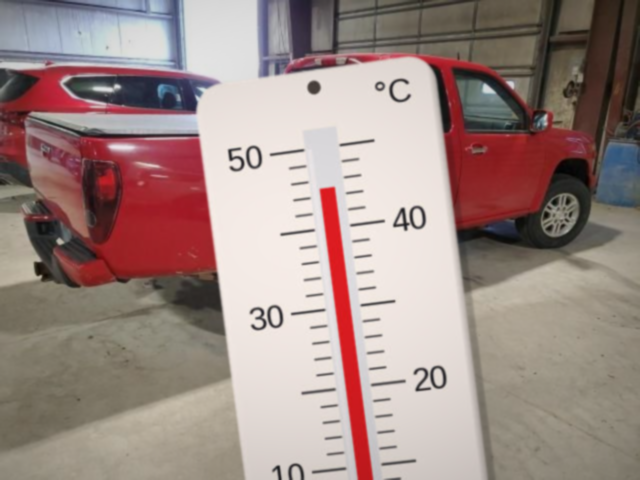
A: 45 °C
